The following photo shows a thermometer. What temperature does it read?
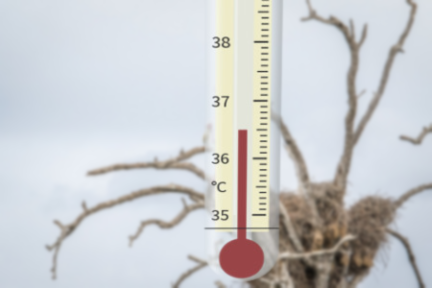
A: 36.5 °C
